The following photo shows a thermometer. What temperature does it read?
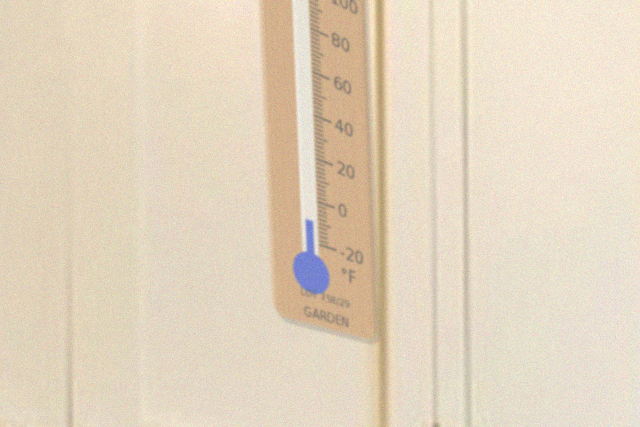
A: -10 °F
